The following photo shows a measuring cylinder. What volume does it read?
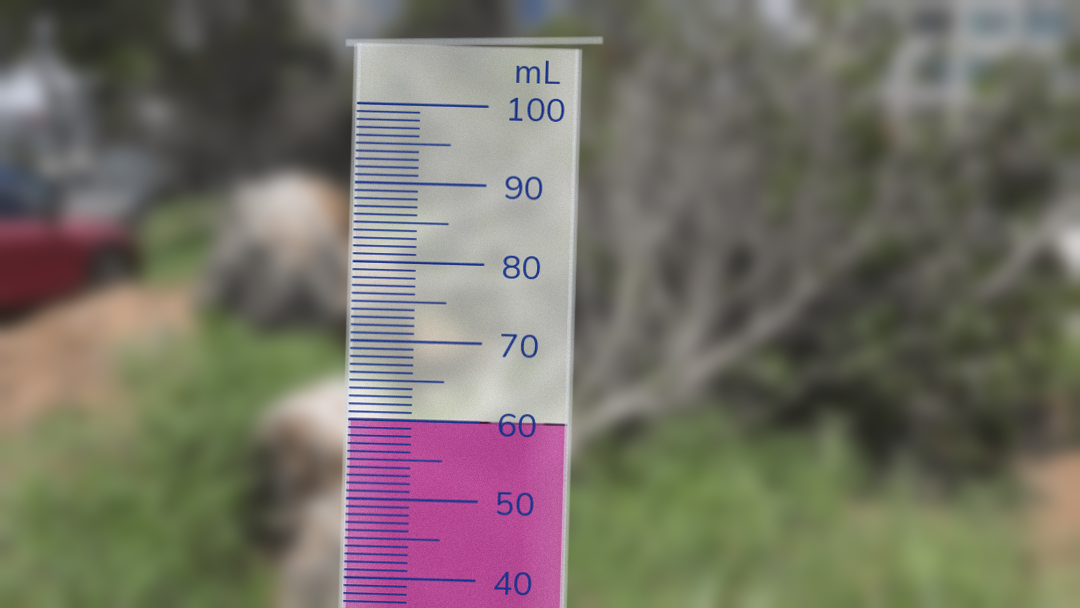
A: 60 mL
